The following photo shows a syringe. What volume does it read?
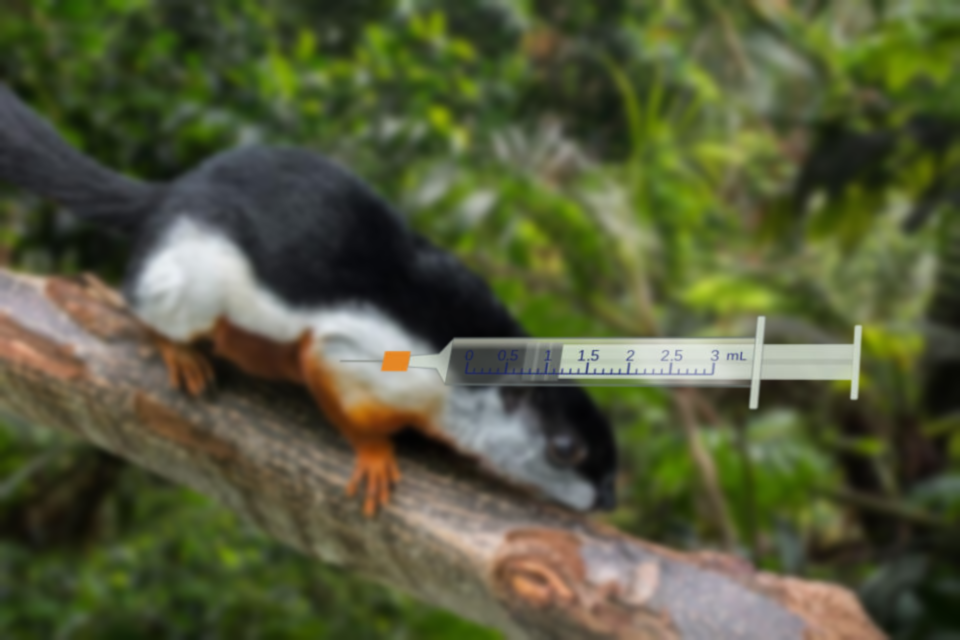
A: 0.7 mL
